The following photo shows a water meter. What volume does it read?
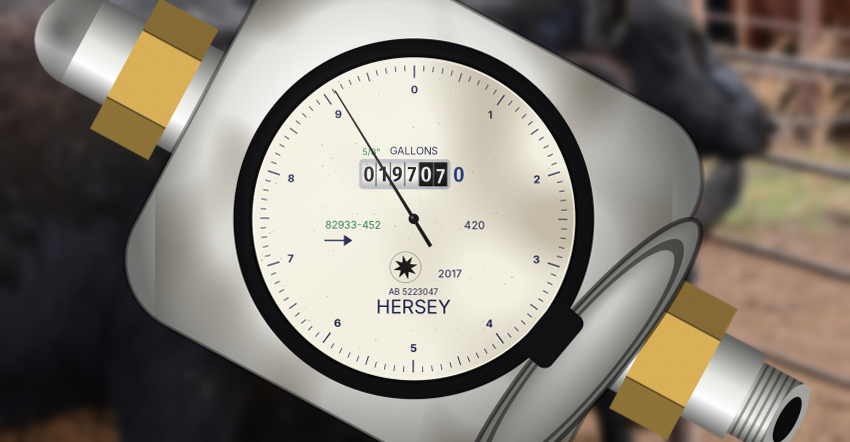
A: 197069.1 gal
